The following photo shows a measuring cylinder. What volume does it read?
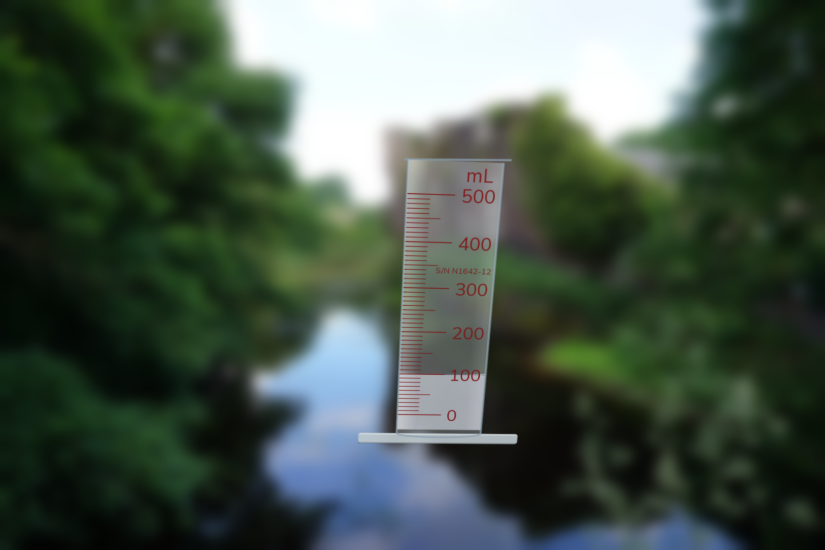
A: 100 mL
